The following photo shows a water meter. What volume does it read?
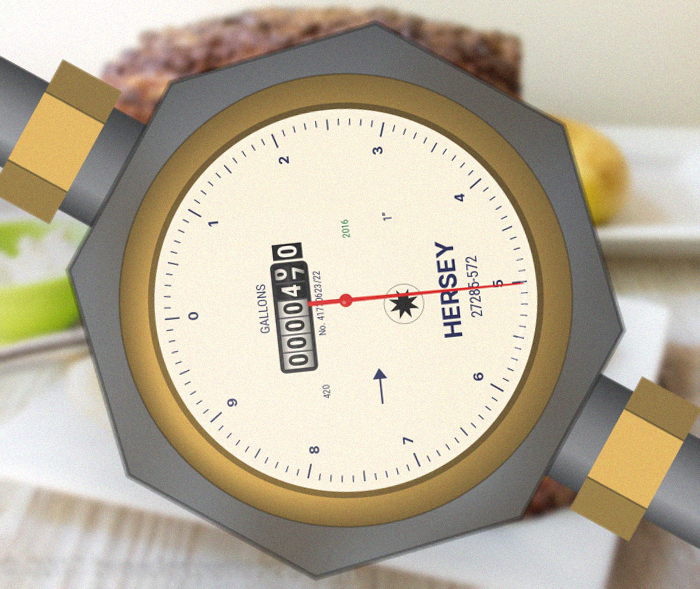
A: 465.0 gal
